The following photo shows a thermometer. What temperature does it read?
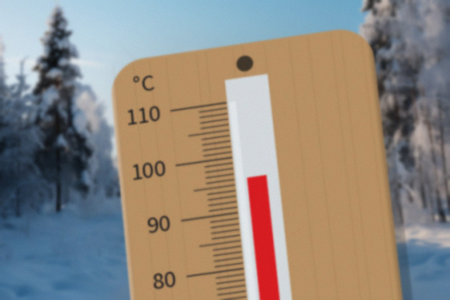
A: 96 °C
